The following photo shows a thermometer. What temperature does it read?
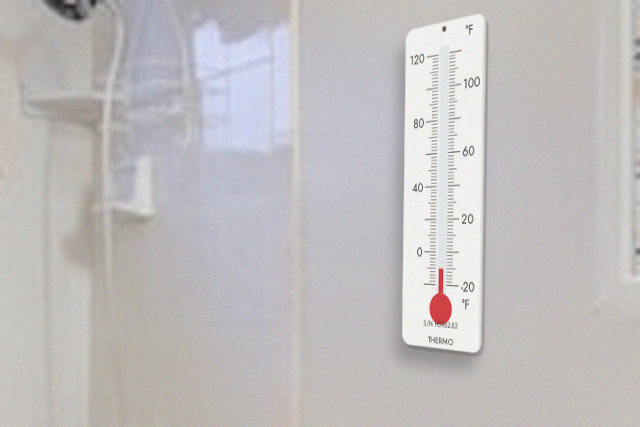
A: -10 °F
